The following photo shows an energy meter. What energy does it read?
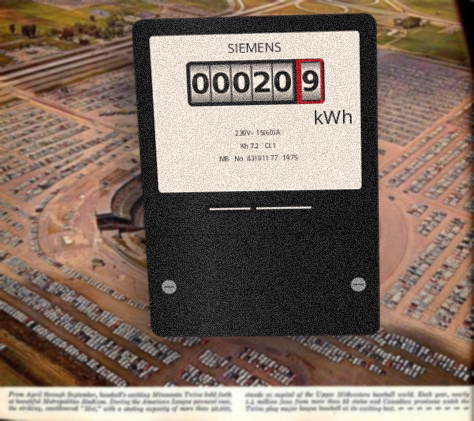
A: 20.9 kWh
